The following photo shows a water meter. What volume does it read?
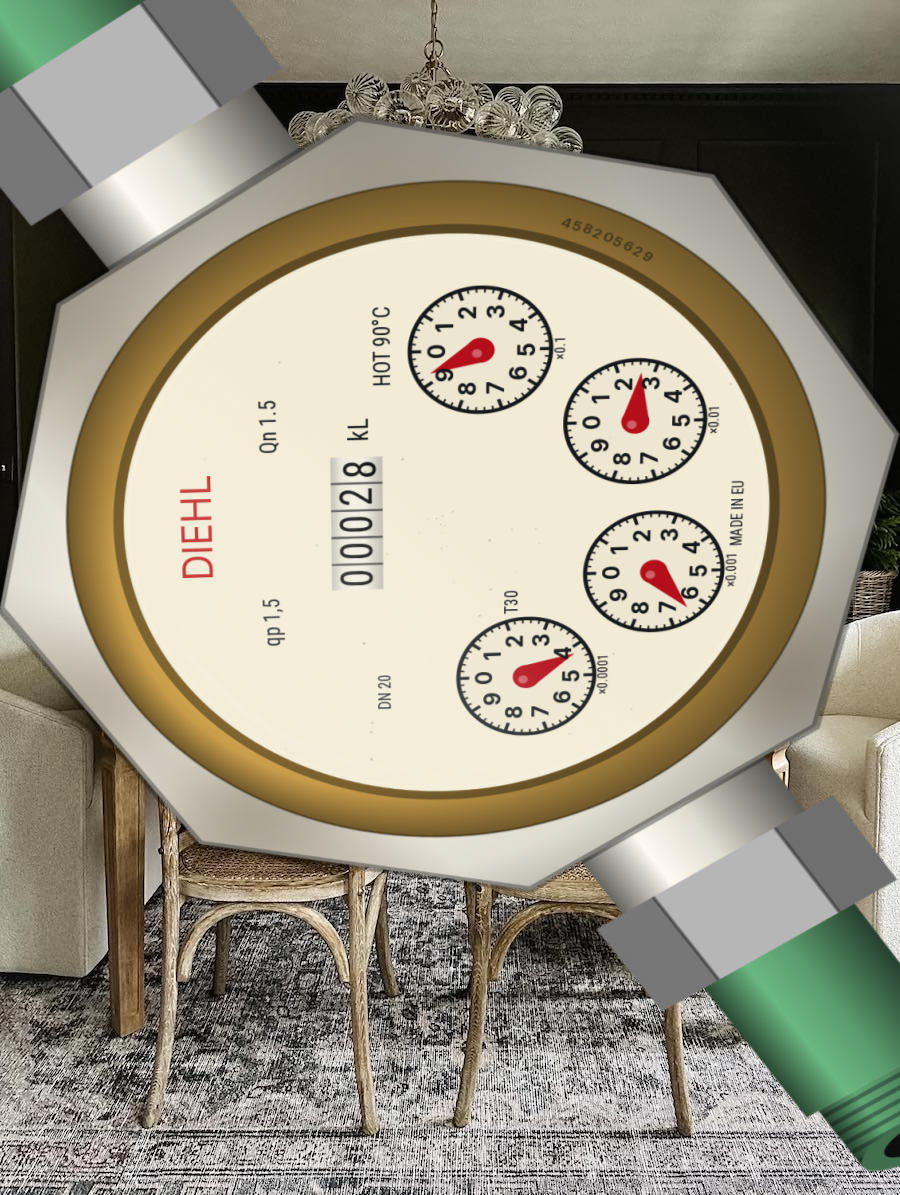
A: 27.9264 kL
